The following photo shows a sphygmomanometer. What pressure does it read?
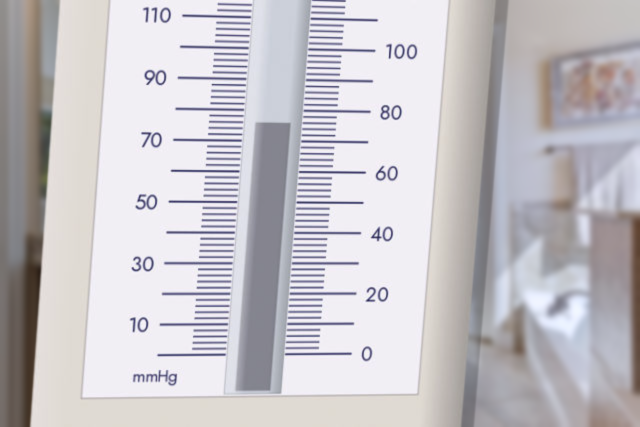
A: 76 mmHg
